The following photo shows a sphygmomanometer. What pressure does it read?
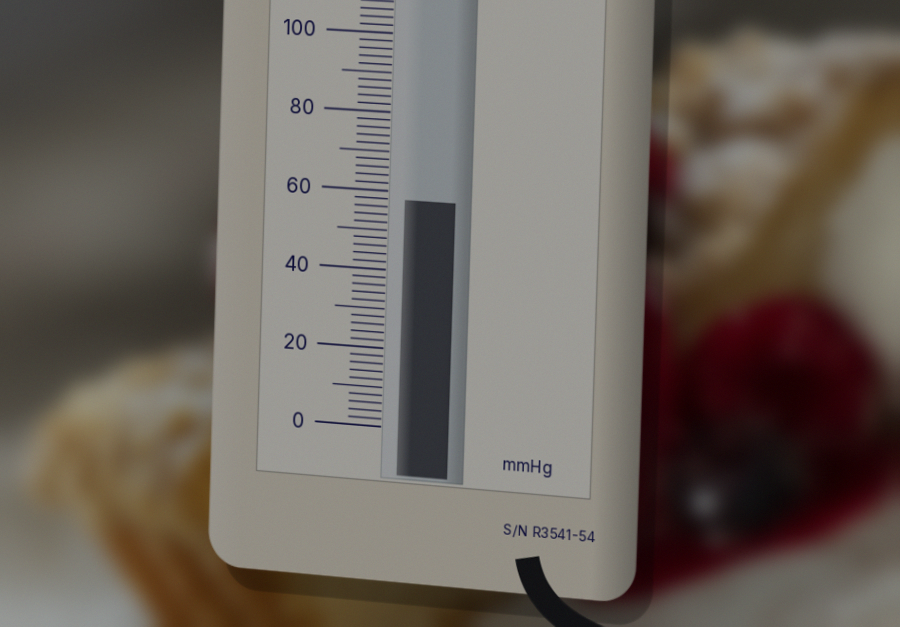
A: 58 mmHg
